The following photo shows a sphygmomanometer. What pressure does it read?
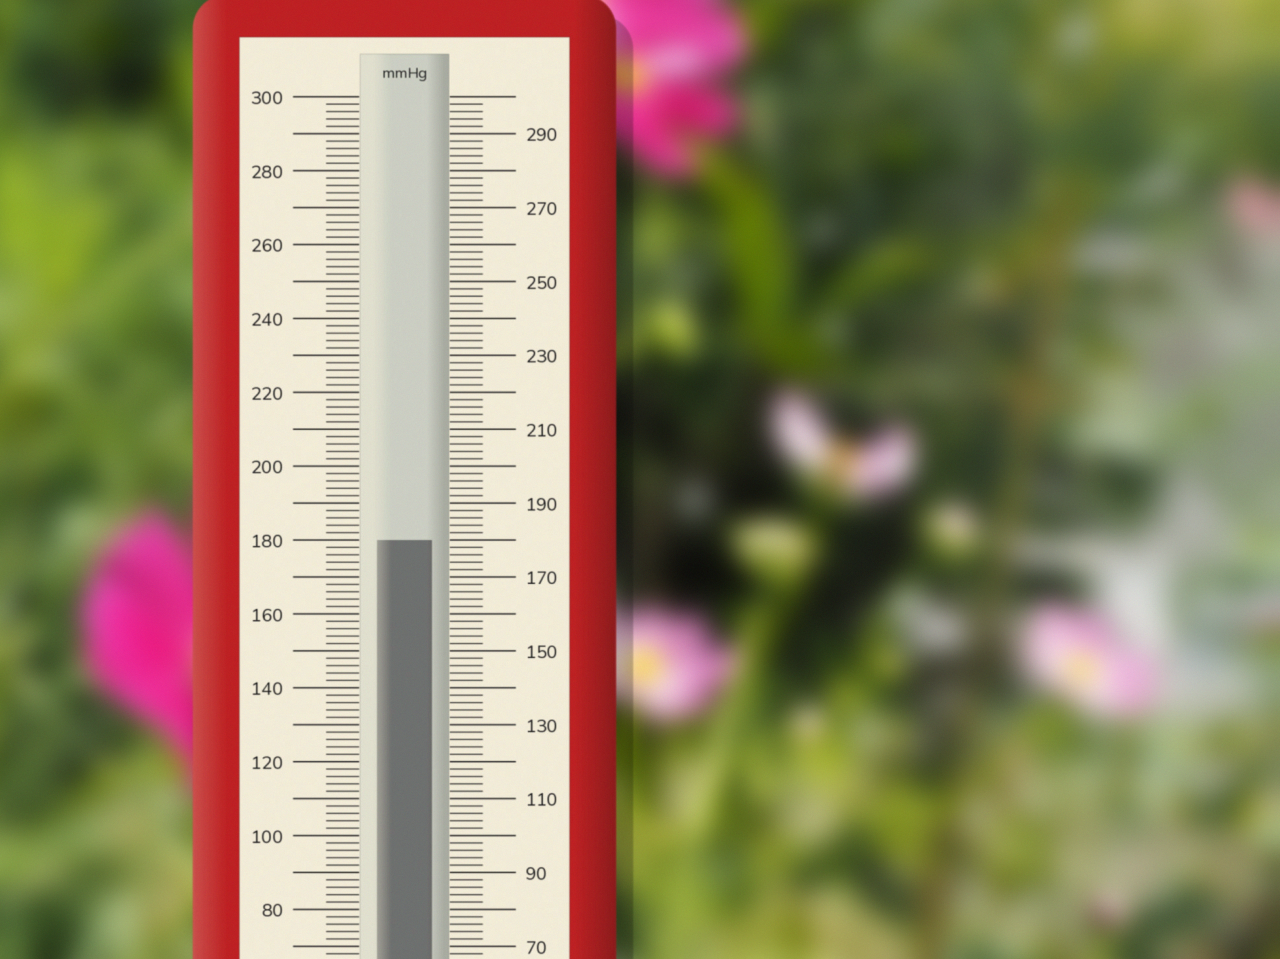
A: 180 mmHg
